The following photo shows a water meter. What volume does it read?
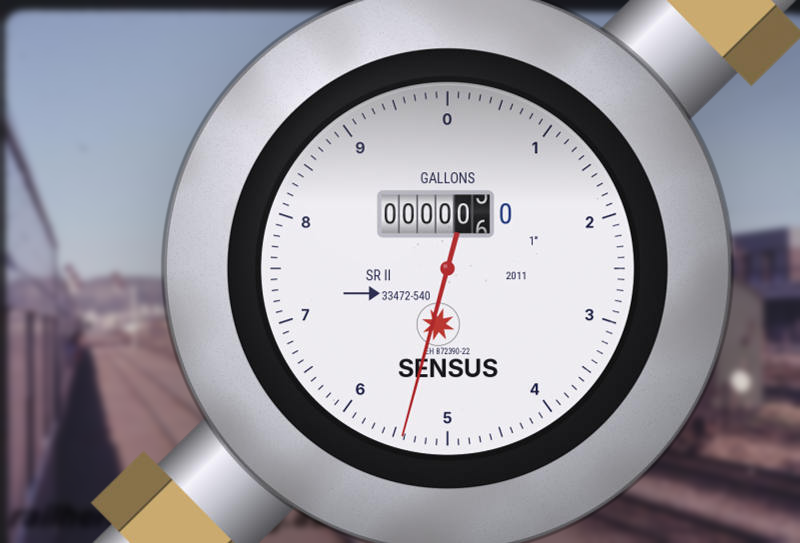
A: 55.4 gal
